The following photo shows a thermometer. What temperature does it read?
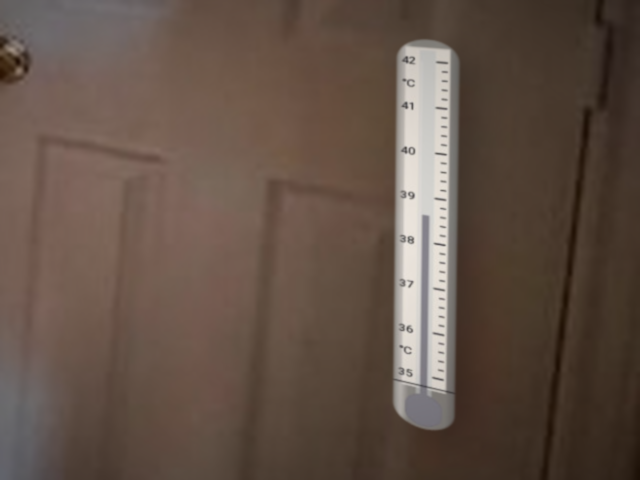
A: 38.6 °C
